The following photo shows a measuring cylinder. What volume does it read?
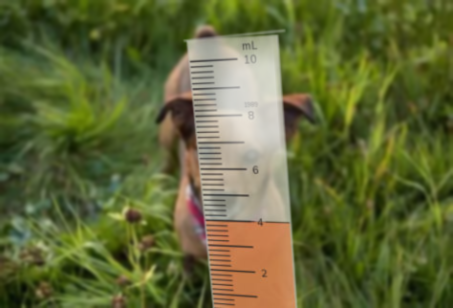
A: 4 mL
